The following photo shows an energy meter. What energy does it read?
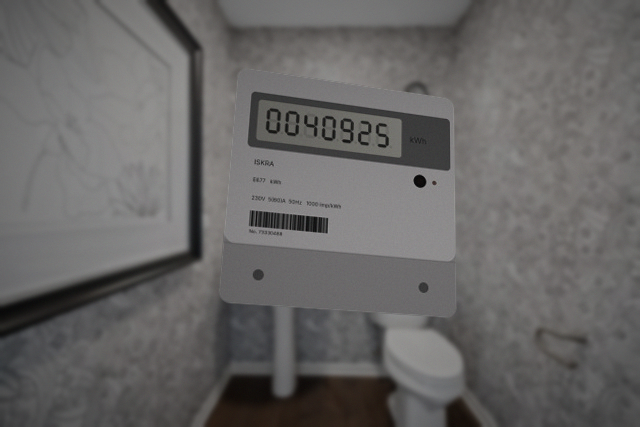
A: 40925 kWh
